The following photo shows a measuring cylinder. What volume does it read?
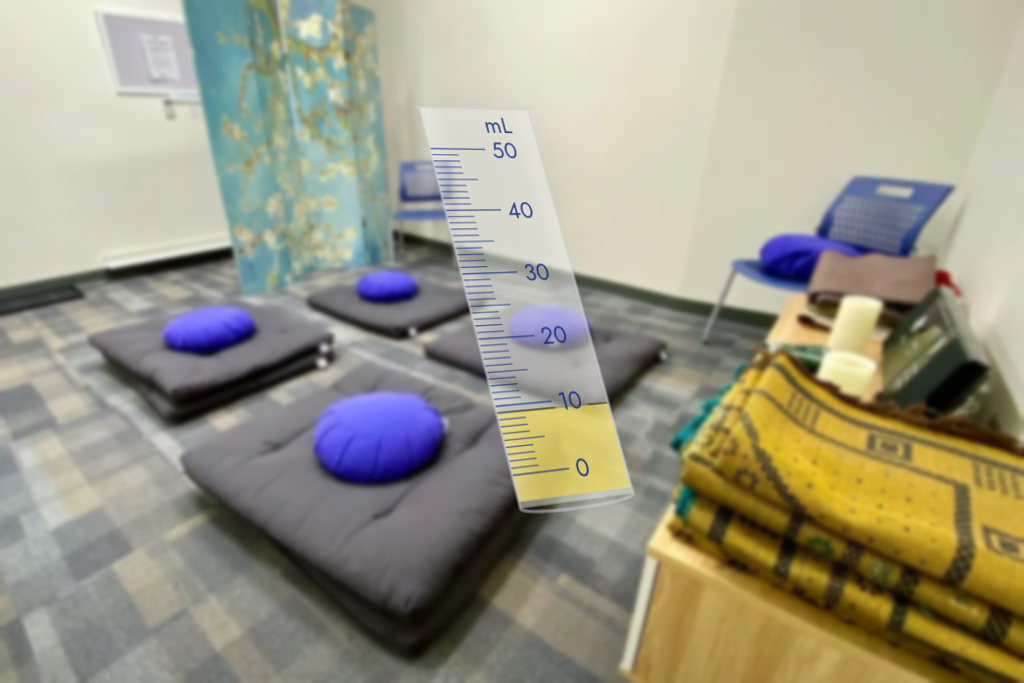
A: 9 mL
